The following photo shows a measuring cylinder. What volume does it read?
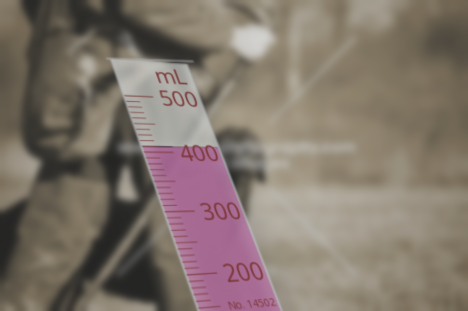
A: 410 mL
